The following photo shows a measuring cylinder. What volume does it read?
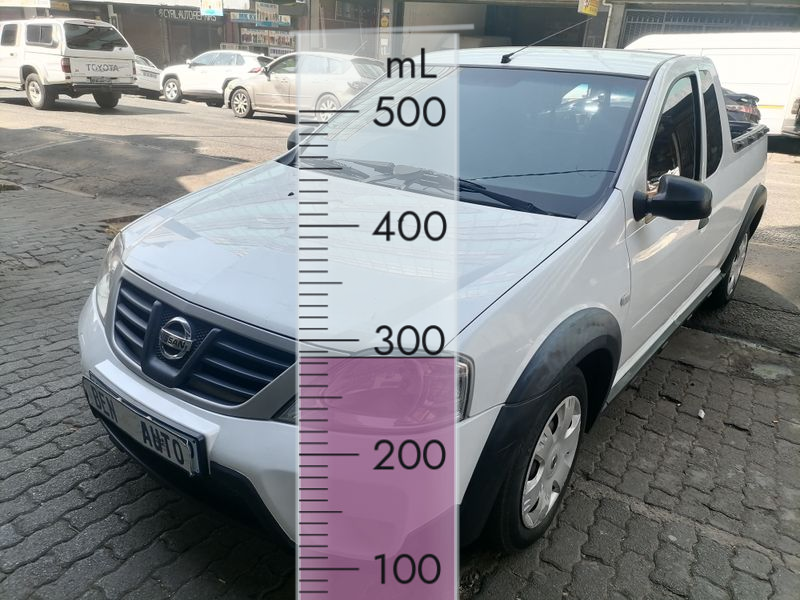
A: 285 mL
